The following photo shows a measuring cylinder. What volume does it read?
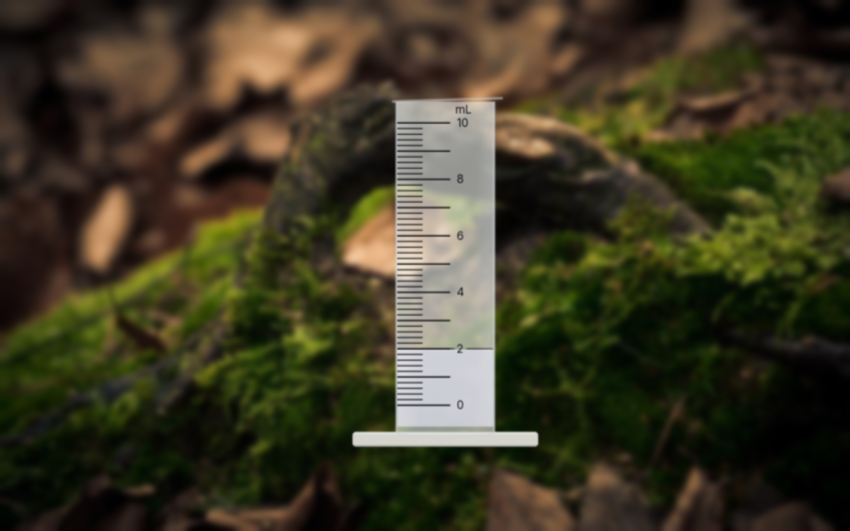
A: 2 mL
